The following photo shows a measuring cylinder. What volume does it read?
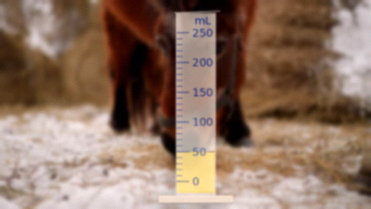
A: 50 mL
